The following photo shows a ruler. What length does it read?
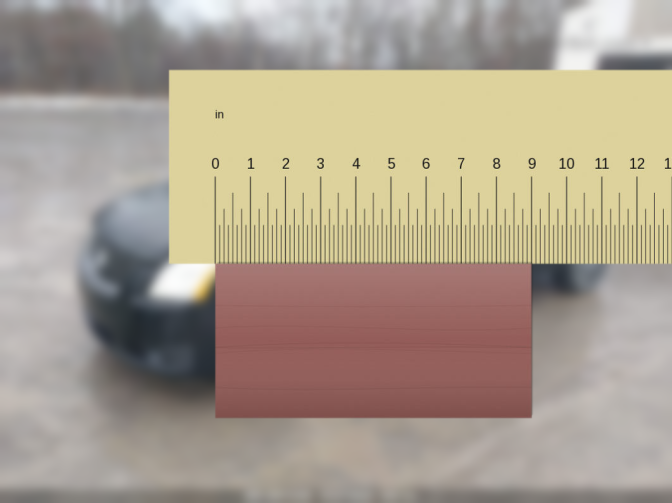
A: 9 in
